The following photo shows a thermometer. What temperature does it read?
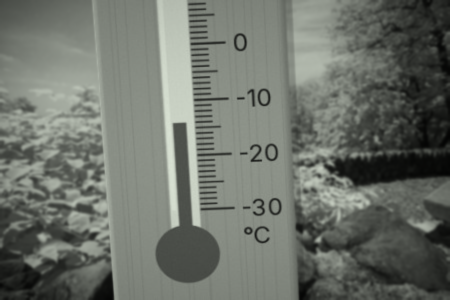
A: -14 °C
